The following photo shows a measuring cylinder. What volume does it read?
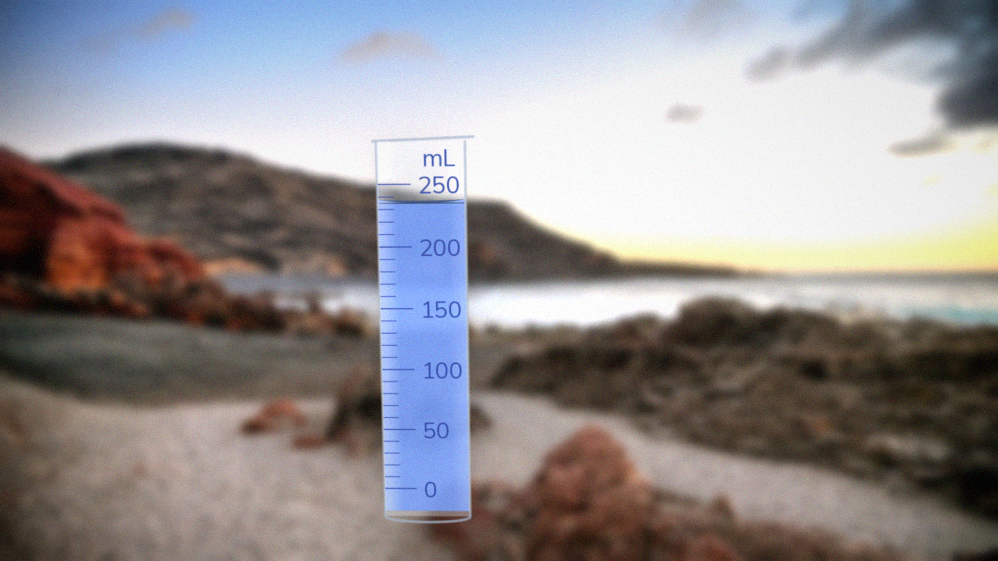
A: 235 mL
